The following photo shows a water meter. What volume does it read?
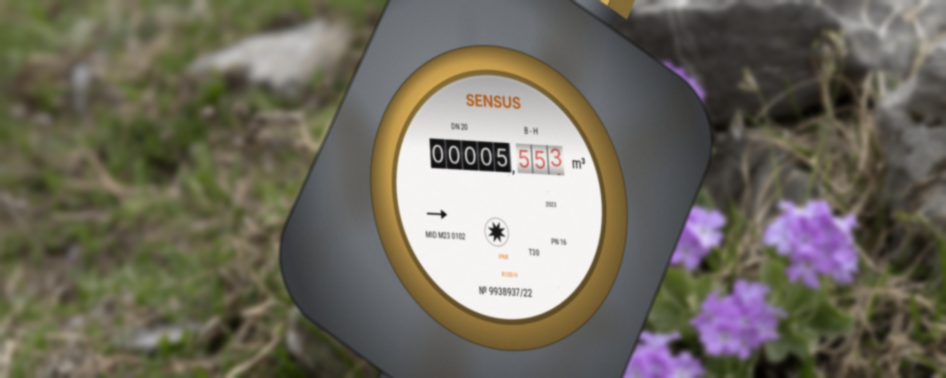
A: 5.553 m³
